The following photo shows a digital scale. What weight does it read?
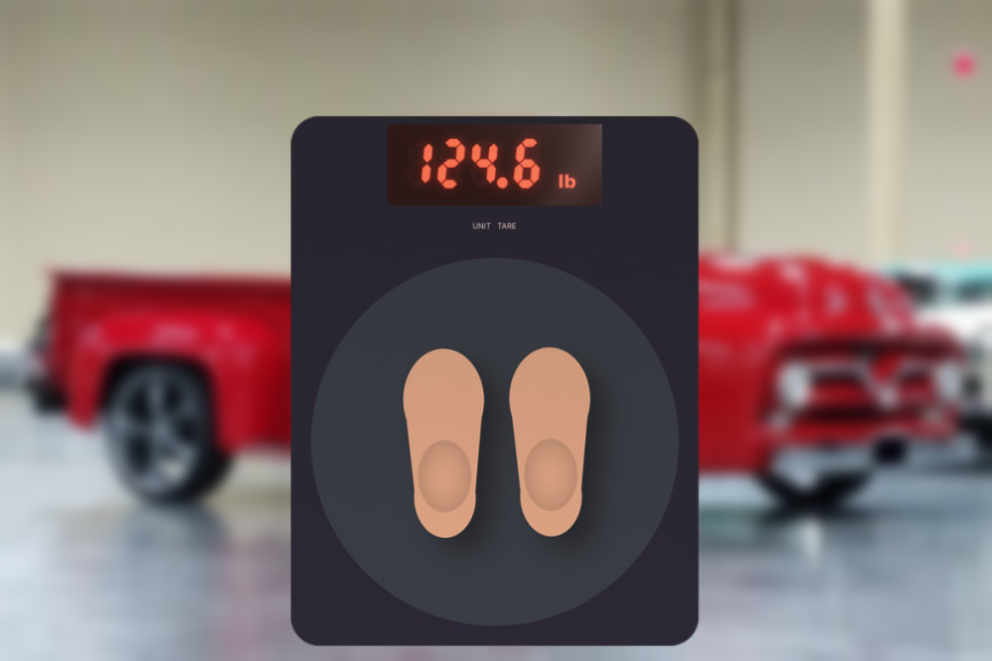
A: 124.6 lb
